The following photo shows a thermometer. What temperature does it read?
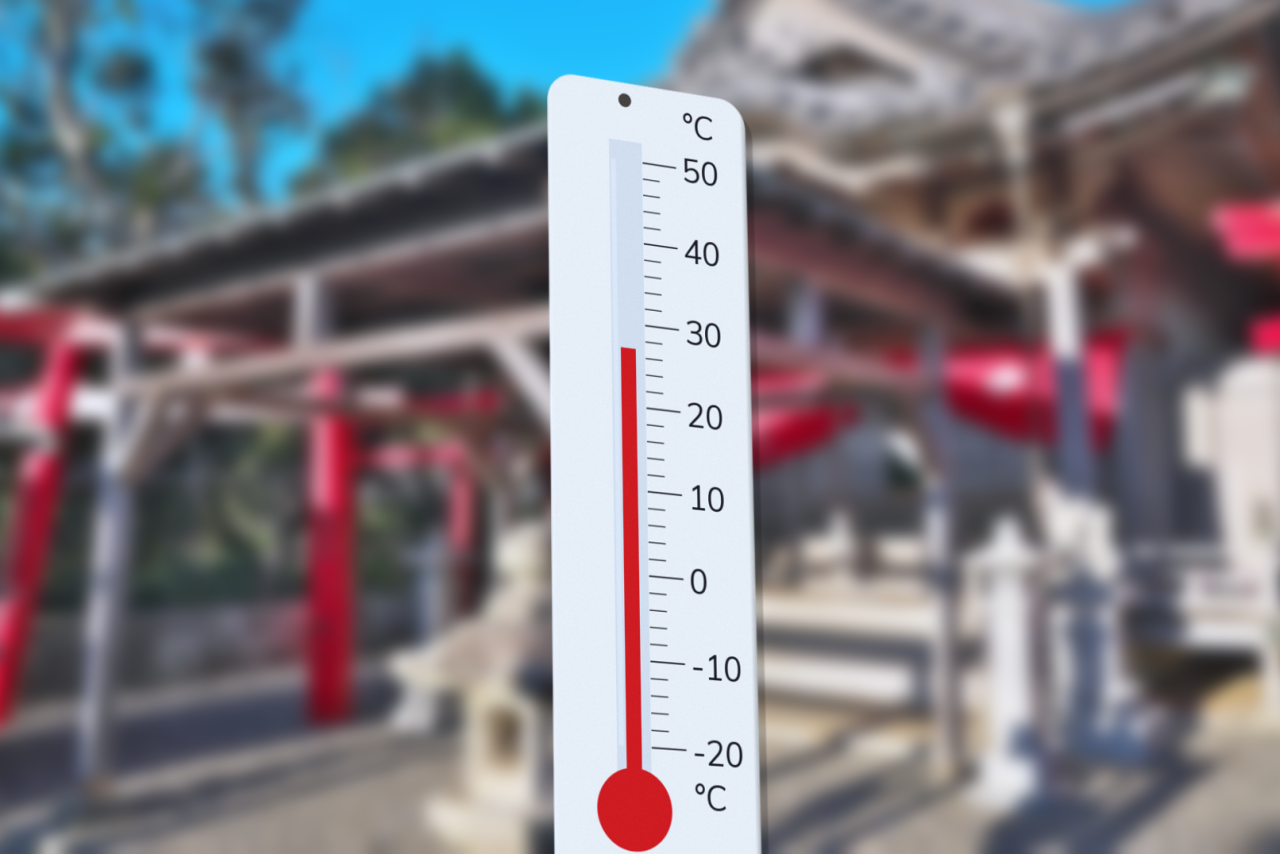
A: 27 °C
